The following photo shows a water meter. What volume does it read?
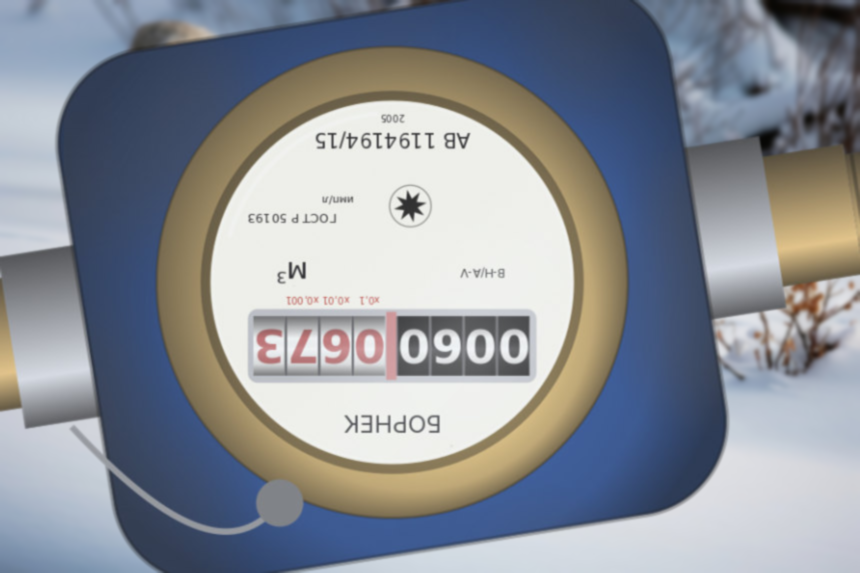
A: 60.0673 m³
